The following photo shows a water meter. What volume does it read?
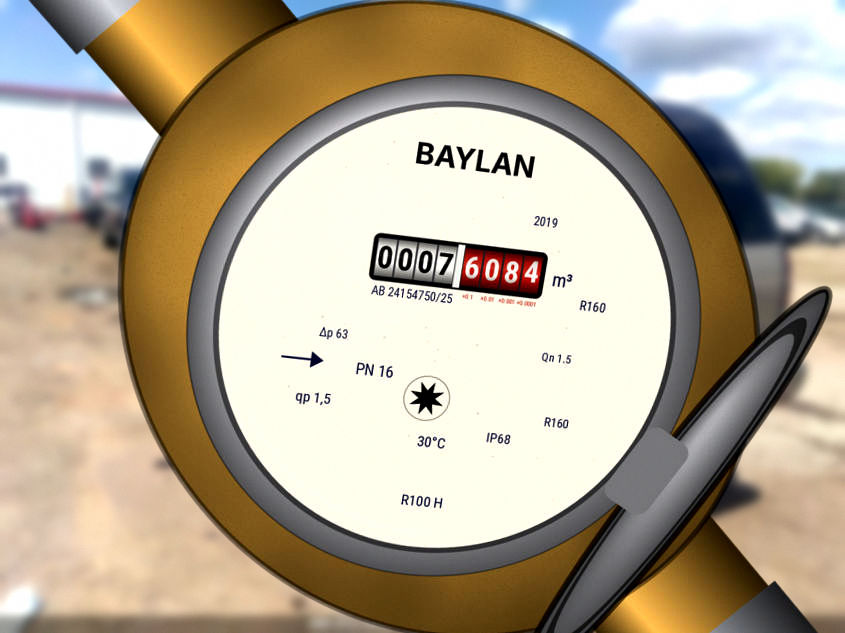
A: 7.6084 m³
